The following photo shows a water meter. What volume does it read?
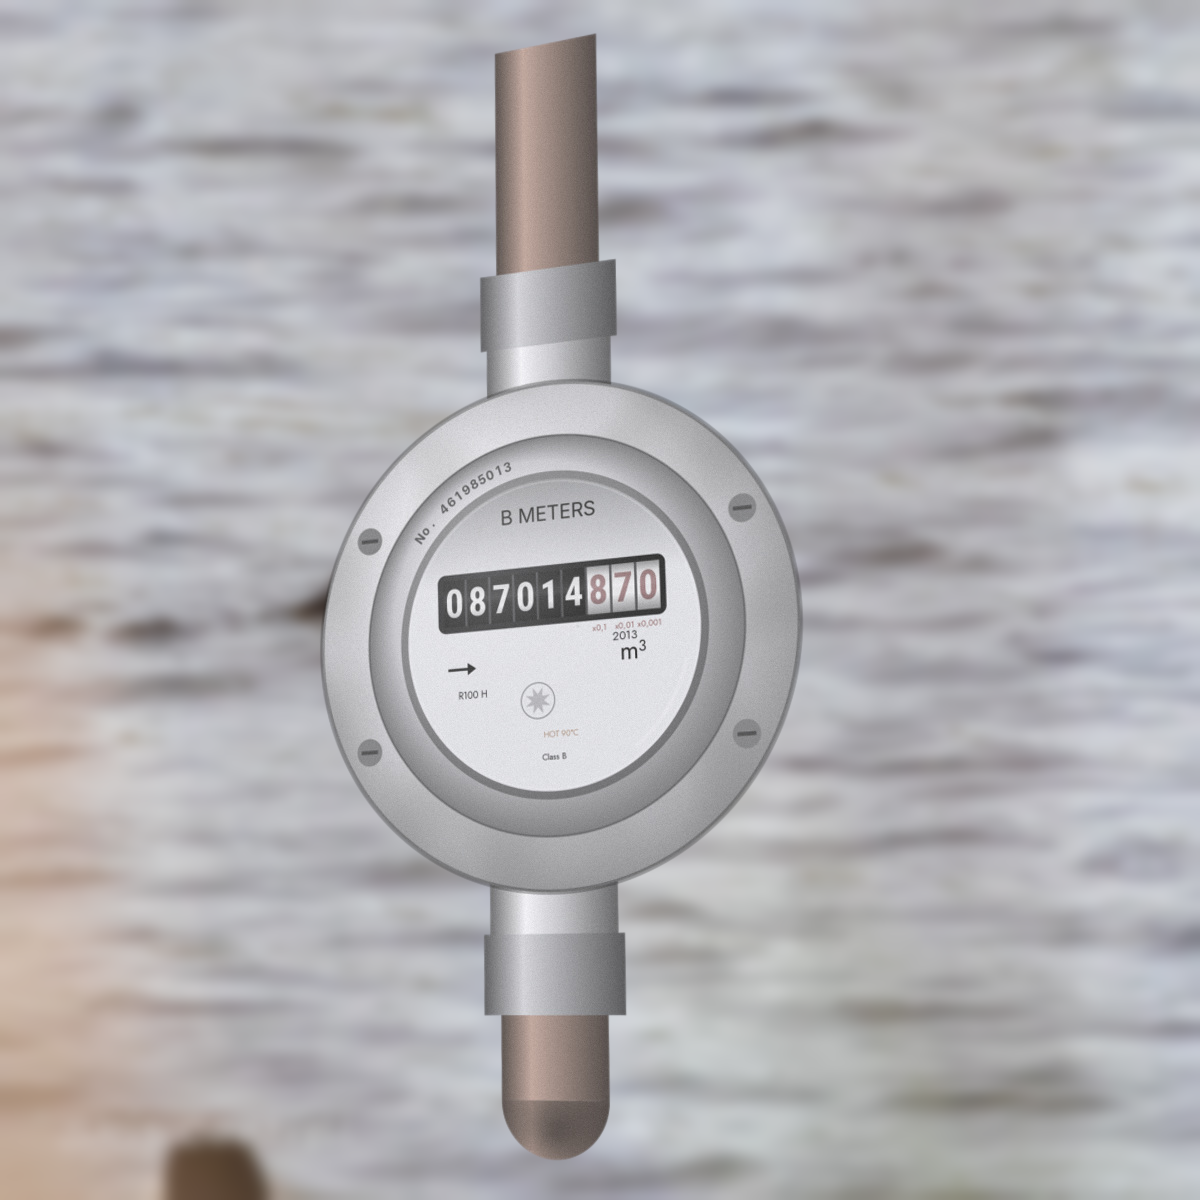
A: 87014.870 m³
